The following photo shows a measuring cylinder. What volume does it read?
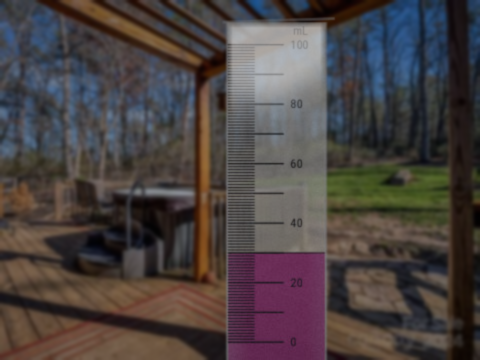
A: 30 mL
